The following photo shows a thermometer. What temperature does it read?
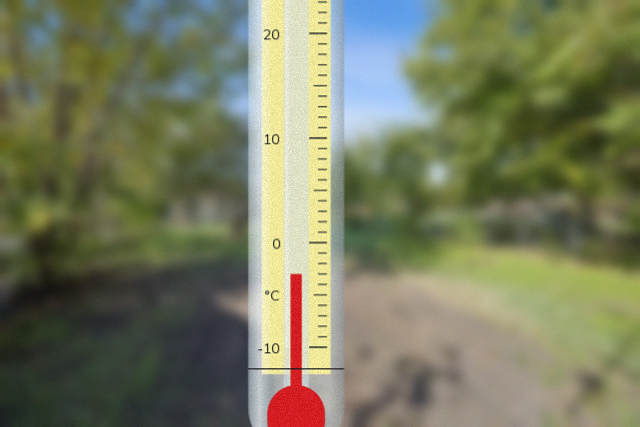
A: -3 °C
